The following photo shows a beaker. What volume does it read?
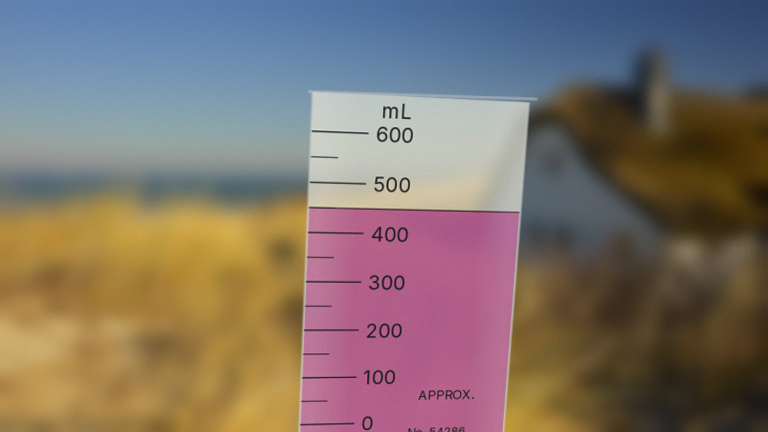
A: 450 mL
